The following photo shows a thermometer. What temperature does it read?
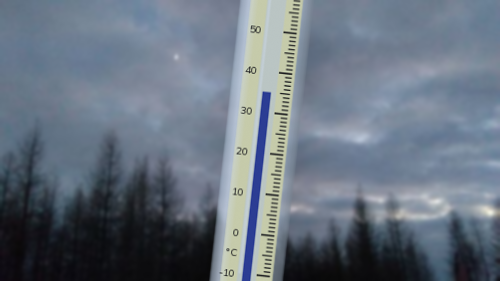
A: 35 °C
